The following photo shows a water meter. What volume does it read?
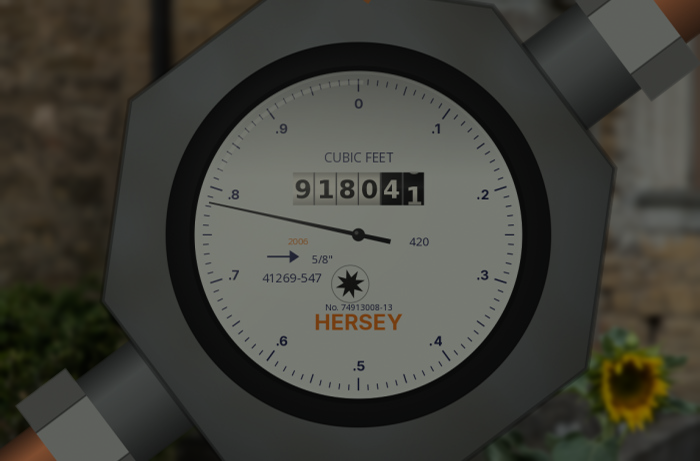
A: 918040.78 ft³
